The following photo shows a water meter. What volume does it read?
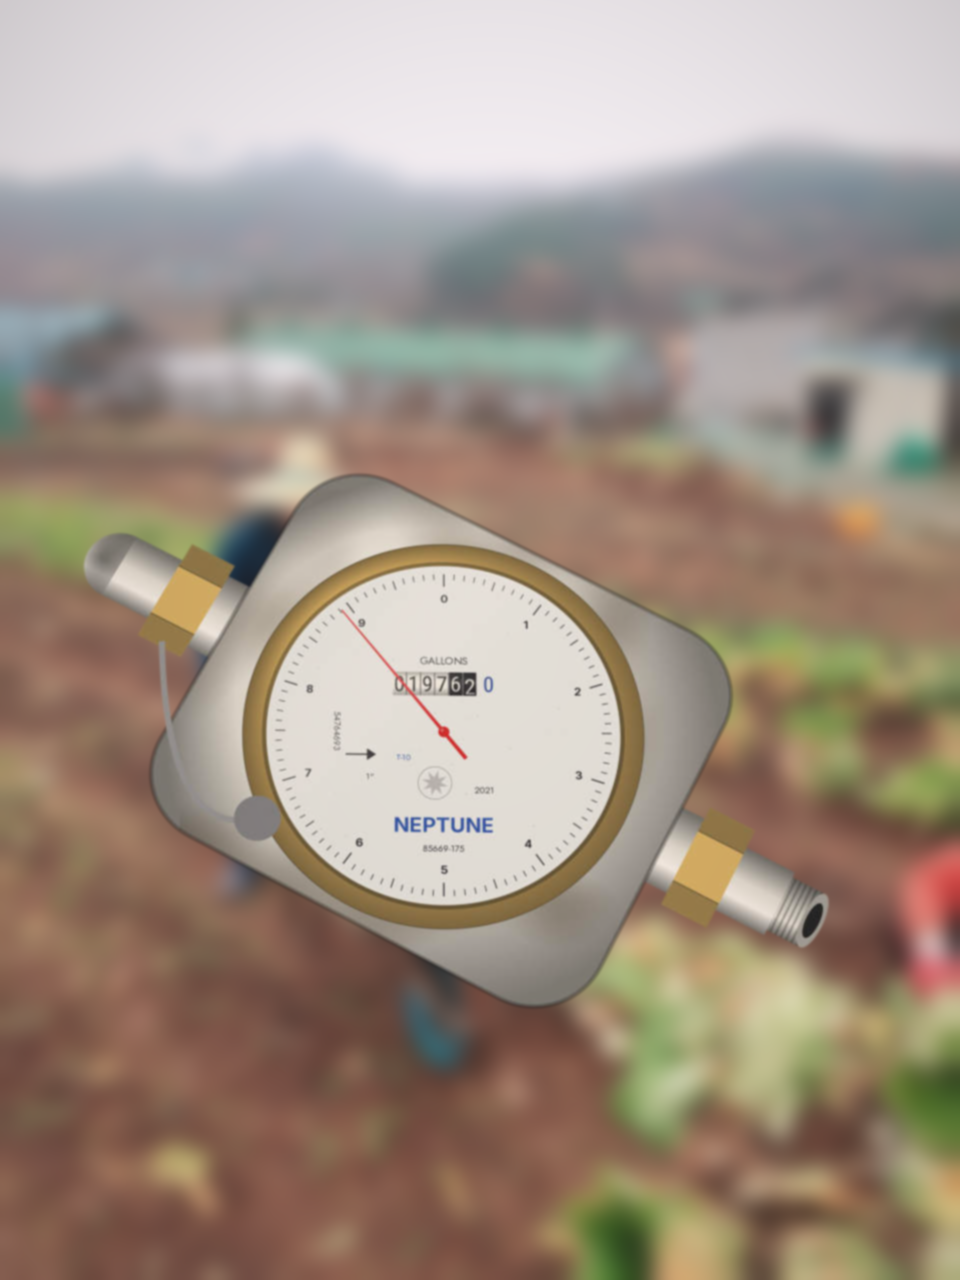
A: 197618.9 gal
